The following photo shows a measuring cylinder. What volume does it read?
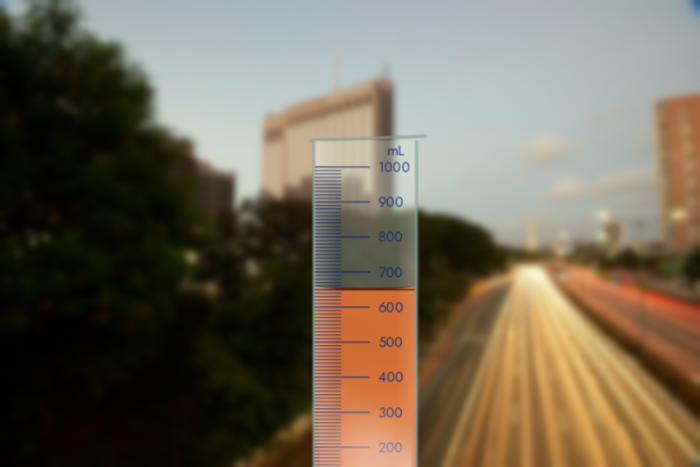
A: 650 mL
